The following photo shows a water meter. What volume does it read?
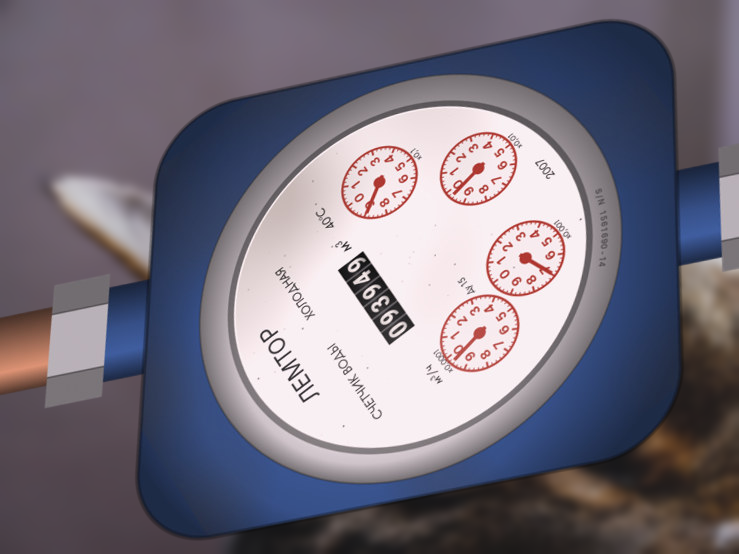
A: 93948.8969 m³
